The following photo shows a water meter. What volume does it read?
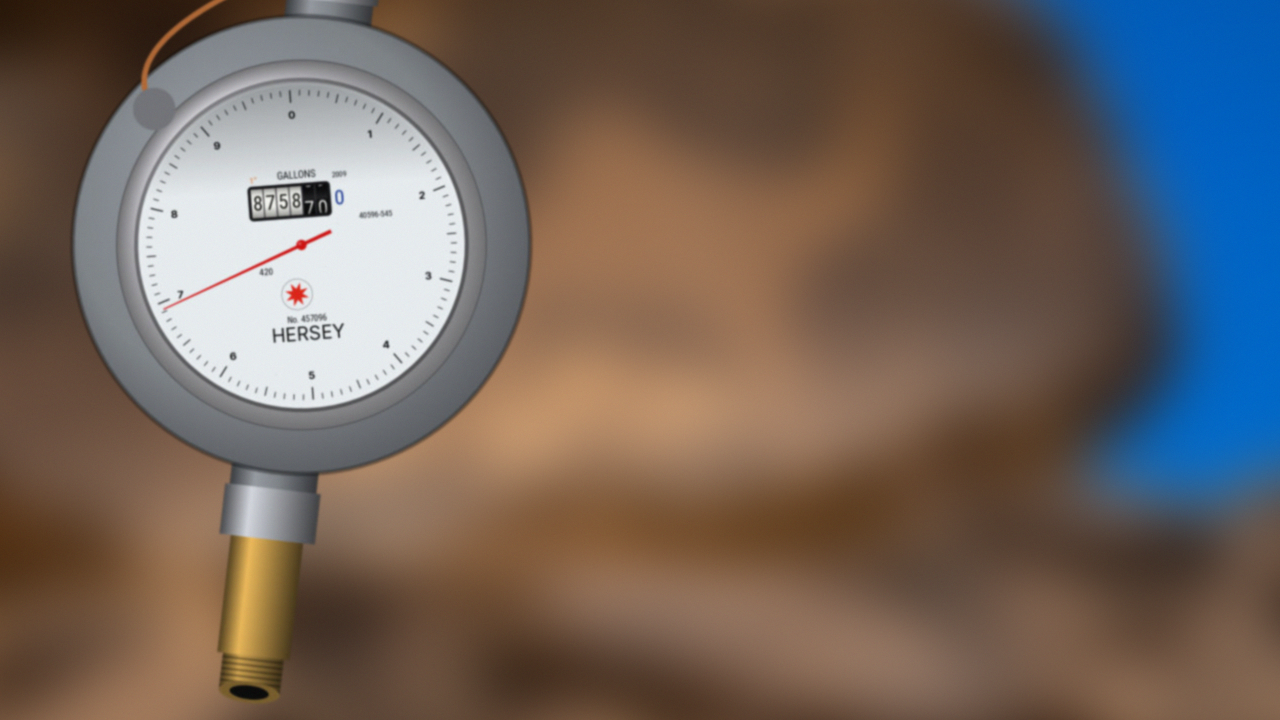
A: 8758696.9 gal
